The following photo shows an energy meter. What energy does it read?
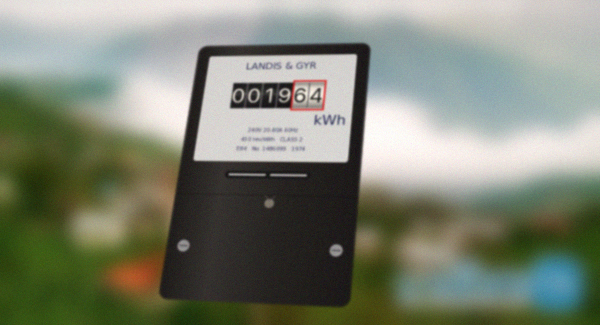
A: 19.64 kWh
